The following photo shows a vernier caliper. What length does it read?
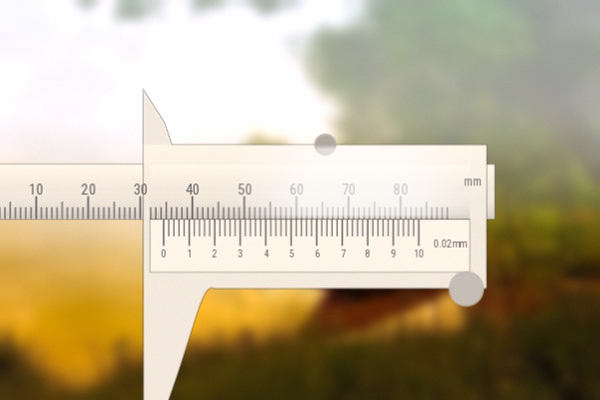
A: 34.5 mm
